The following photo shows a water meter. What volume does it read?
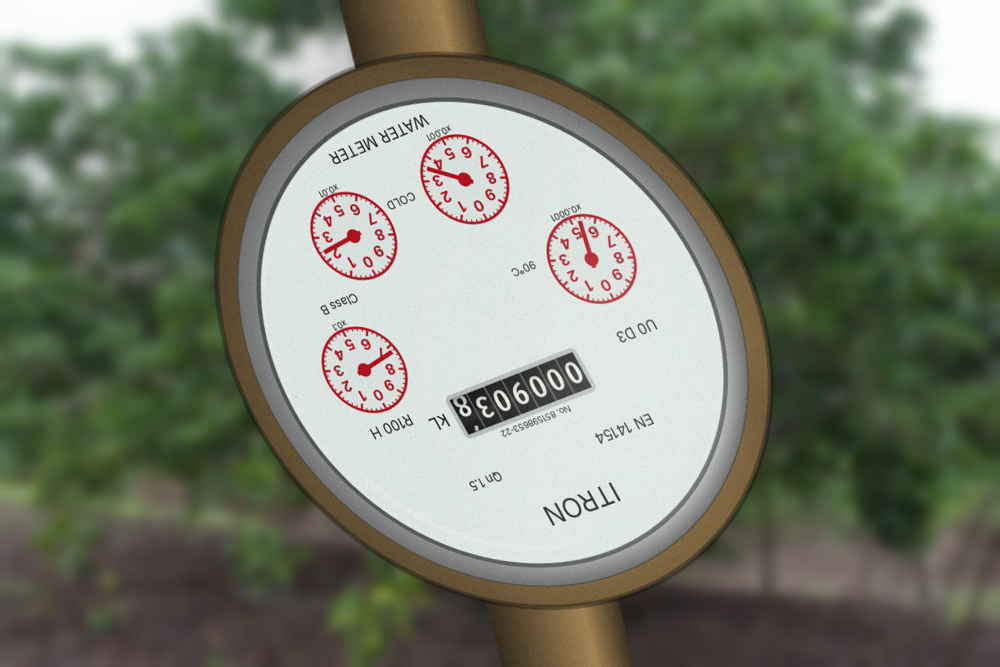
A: 9037.7235 kL
